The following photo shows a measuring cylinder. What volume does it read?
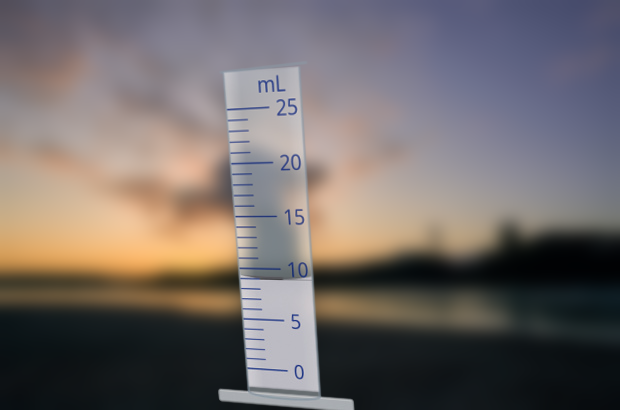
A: 9 mL
